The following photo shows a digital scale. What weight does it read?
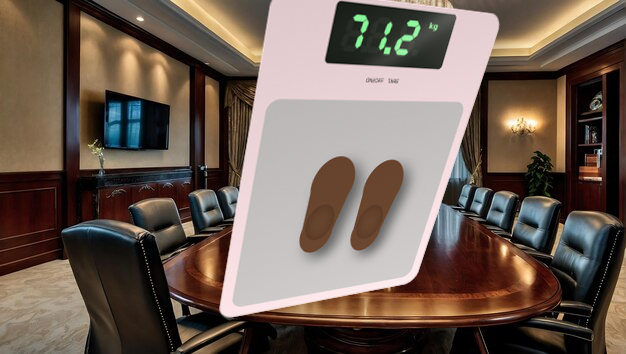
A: 71.2 kg
